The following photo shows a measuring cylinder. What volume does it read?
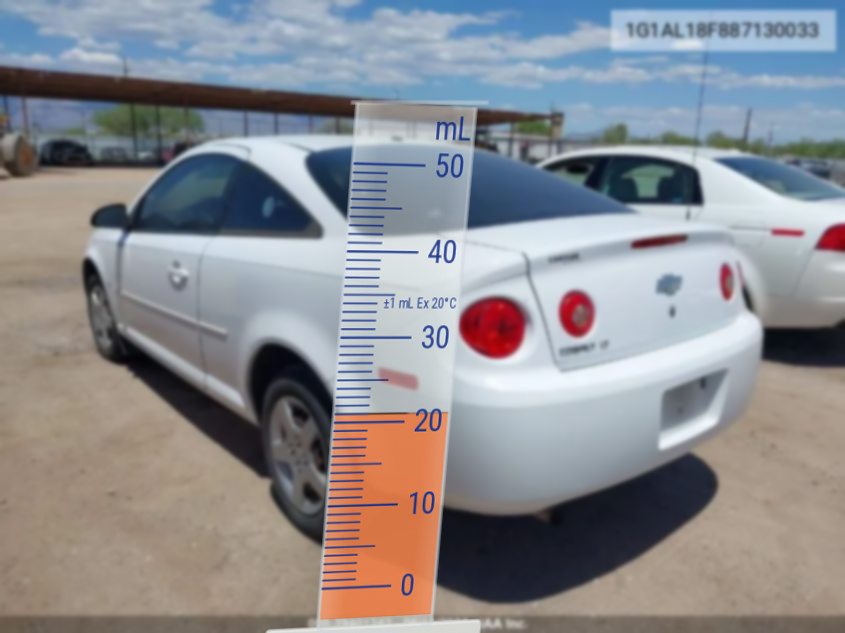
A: 21 mL
